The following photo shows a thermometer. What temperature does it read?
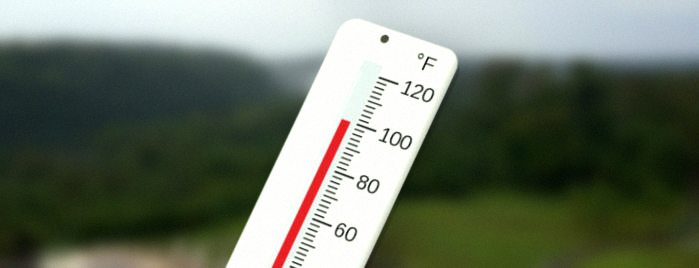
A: 100 °F
